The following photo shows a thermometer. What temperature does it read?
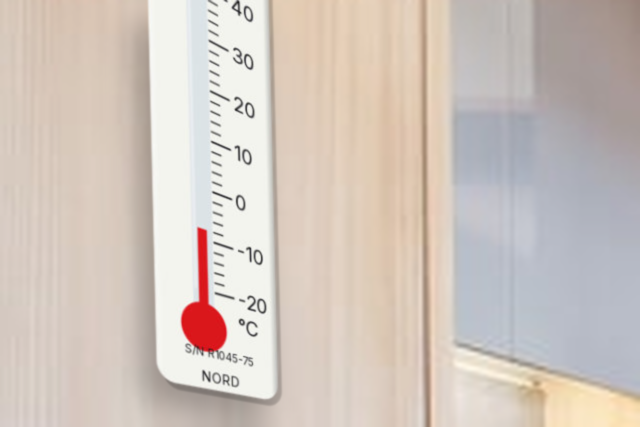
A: -8 °C
